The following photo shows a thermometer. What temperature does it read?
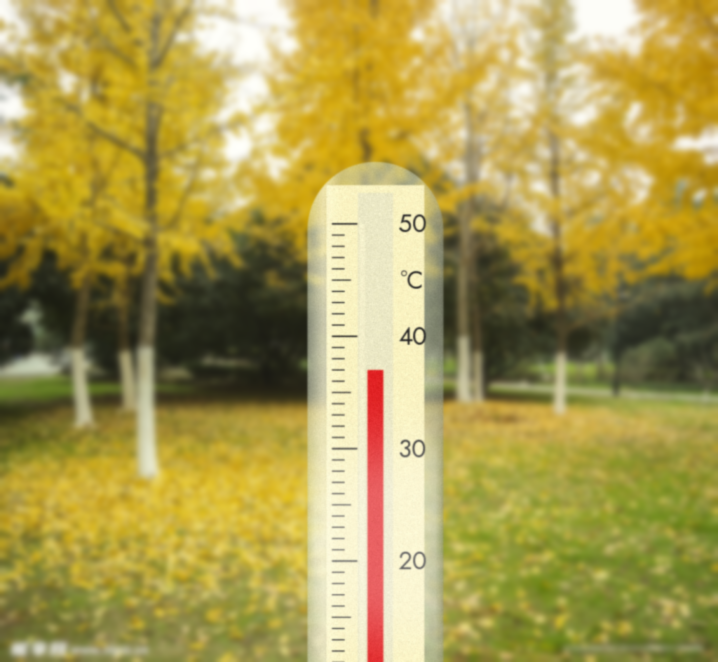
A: 37 °C
